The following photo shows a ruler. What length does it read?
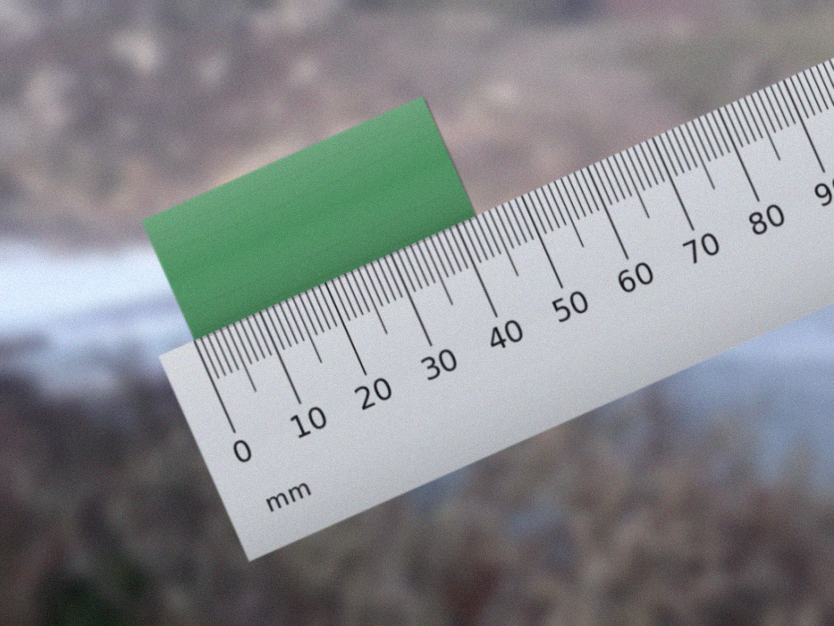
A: 43 mm
